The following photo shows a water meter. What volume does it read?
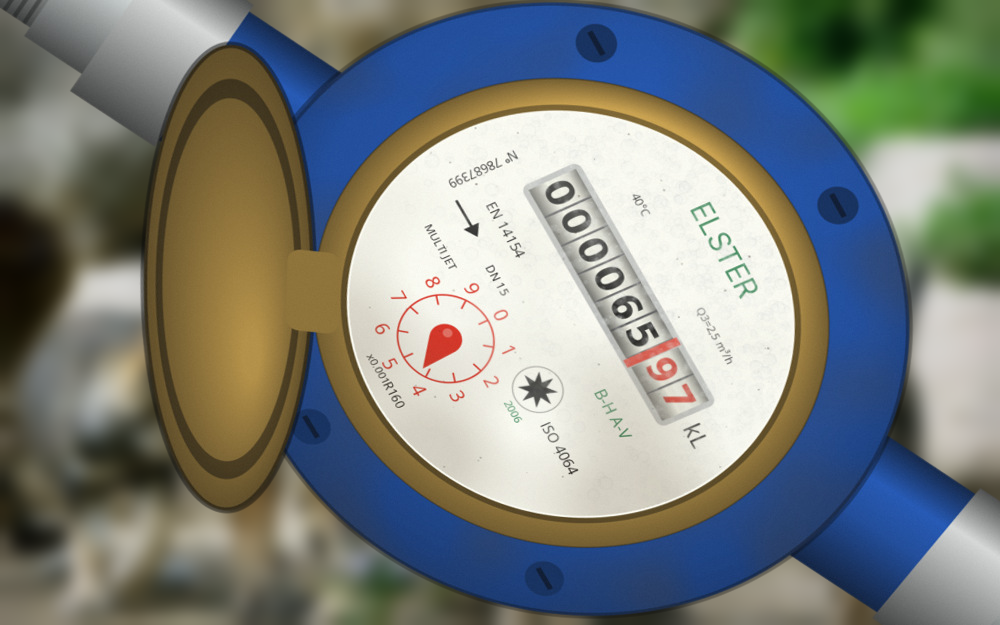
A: 65.974 kL
